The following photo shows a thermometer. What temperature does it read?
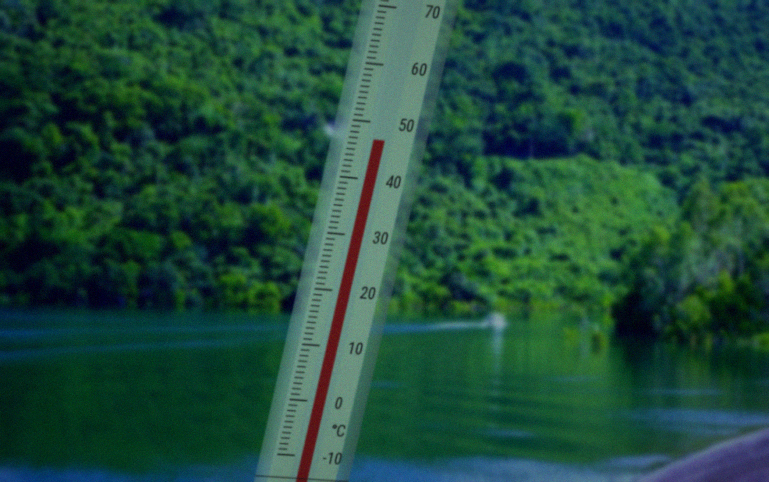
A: 47 °C
